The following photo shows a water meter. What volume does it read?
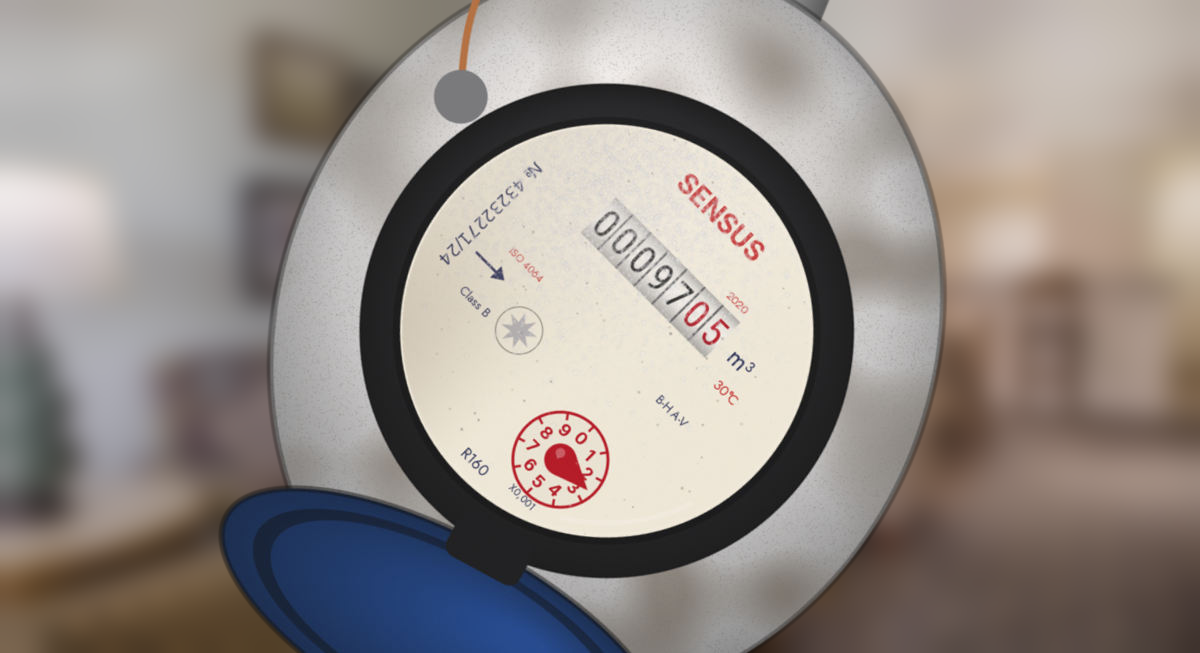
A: 97.052 m³
